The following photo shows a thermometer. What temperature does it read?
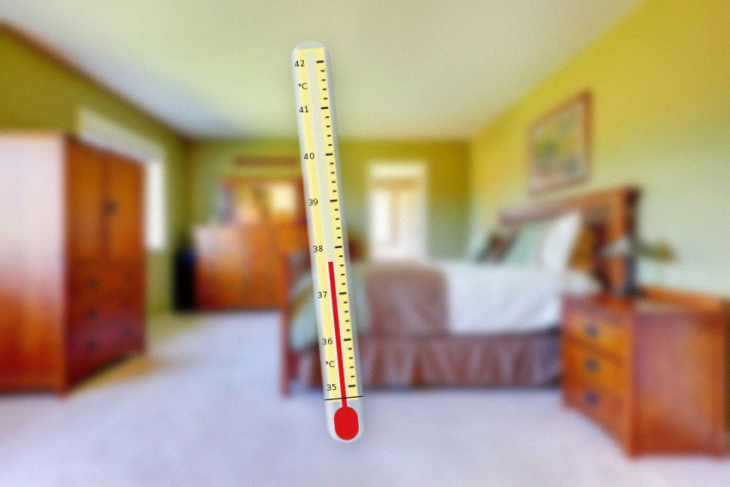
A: 37.7 °C
